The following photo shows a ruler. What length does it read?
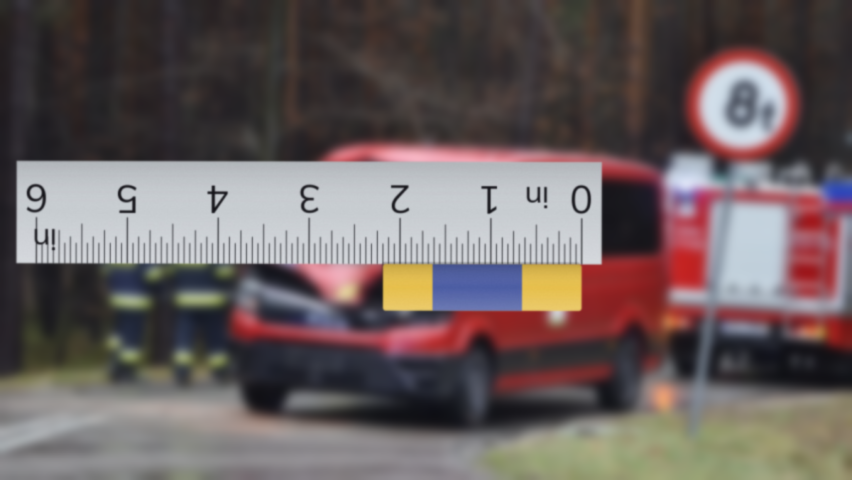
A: 2.1875 in
